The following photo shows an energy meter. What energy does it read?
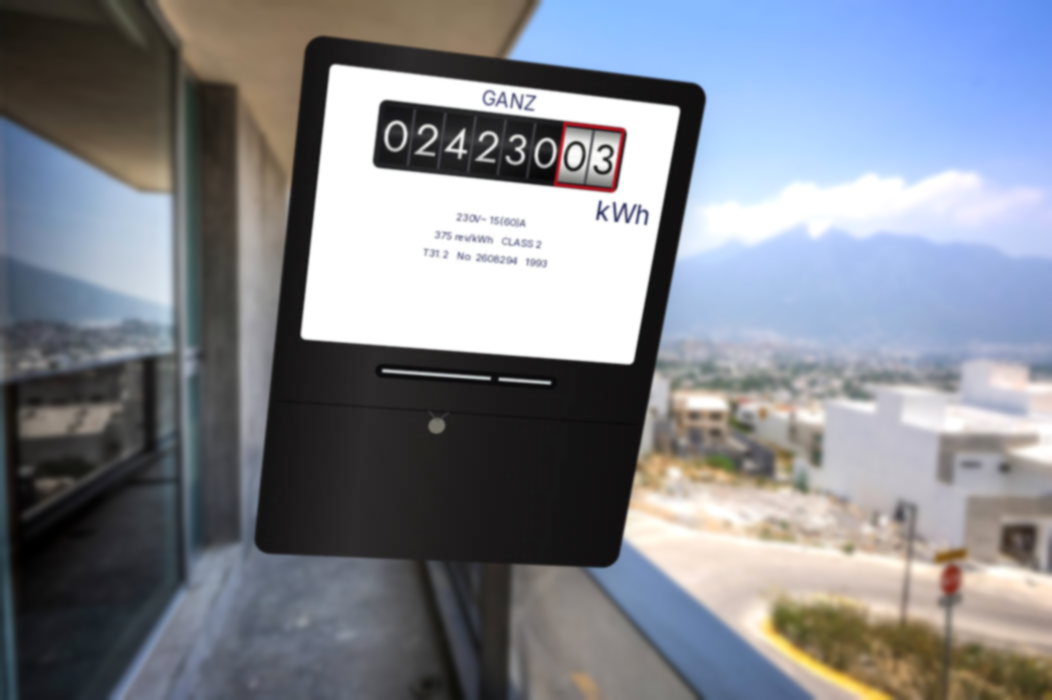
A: 24230.03 kWh
